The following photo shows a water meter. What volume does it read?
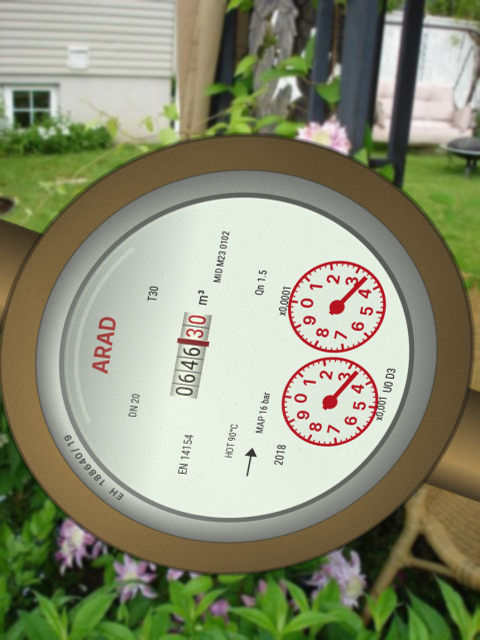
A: 646.3033 m³
